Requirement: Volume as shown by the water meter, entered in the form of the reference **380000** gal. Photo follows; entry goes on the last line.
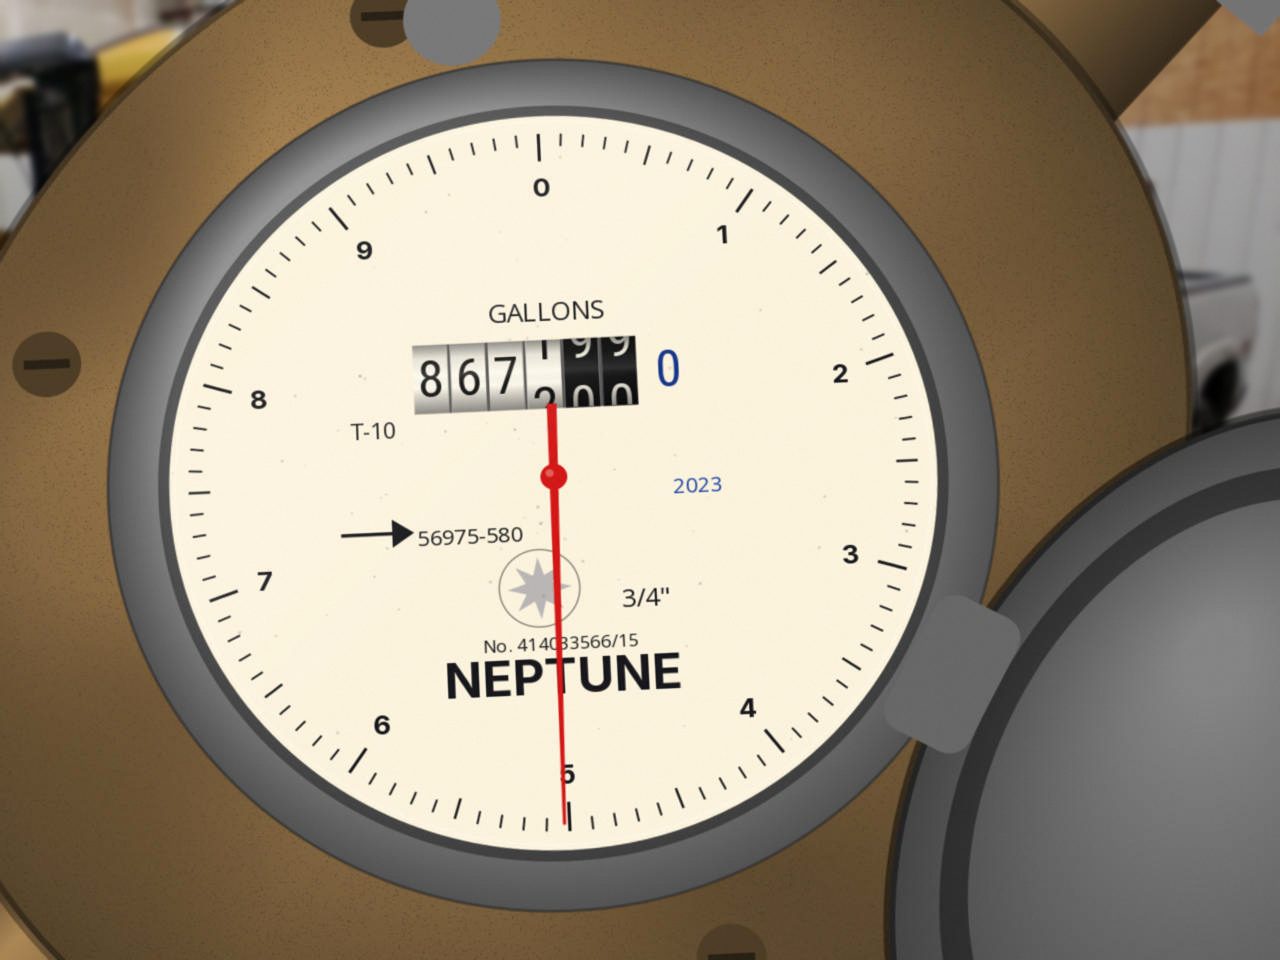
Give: **8671995.0** gal
